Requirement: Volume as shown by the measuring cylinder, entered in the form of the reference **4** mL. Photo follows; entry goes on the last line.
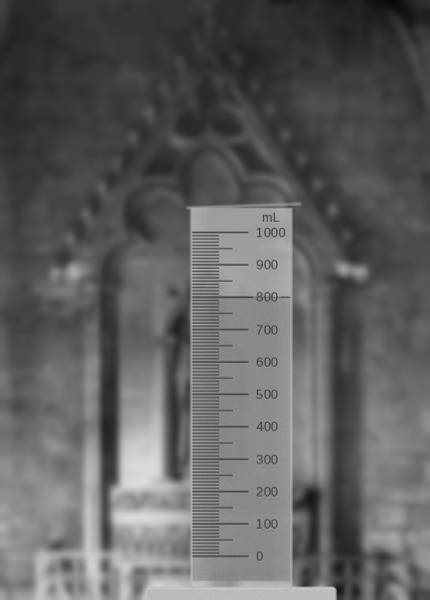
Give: **800** mL
